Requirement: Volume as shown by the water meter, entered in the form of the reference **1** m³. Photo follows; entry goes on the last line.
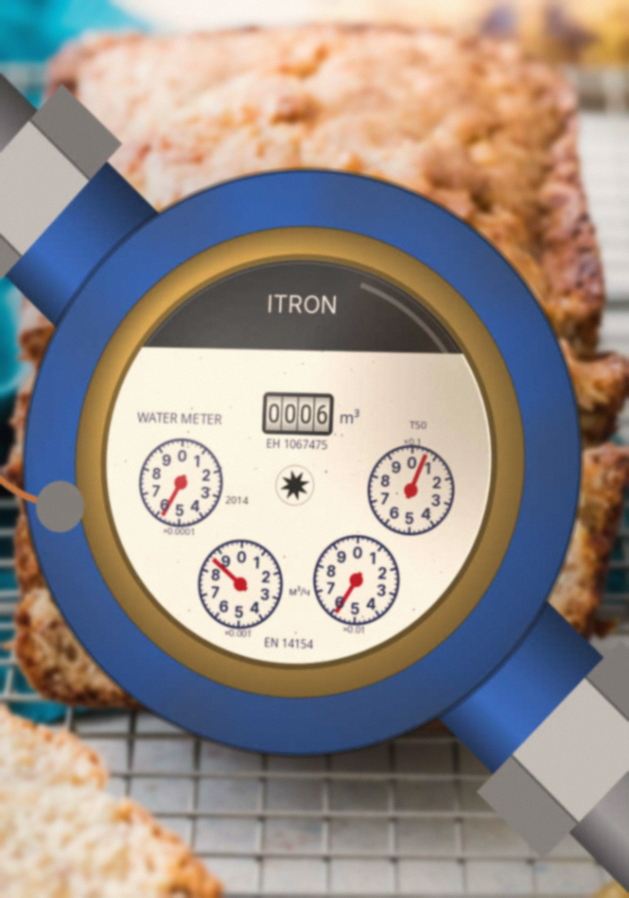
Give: **6.0585** m³
